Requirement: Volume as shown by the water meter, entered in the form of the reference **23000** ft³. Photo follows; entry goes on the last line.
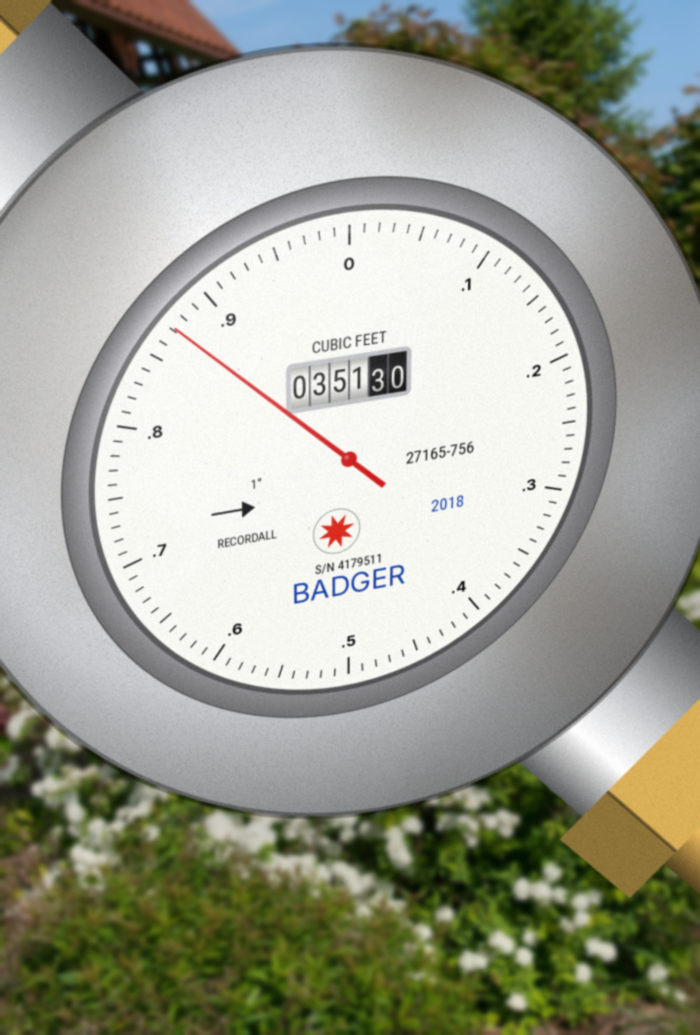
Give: **35129.87** ft³
